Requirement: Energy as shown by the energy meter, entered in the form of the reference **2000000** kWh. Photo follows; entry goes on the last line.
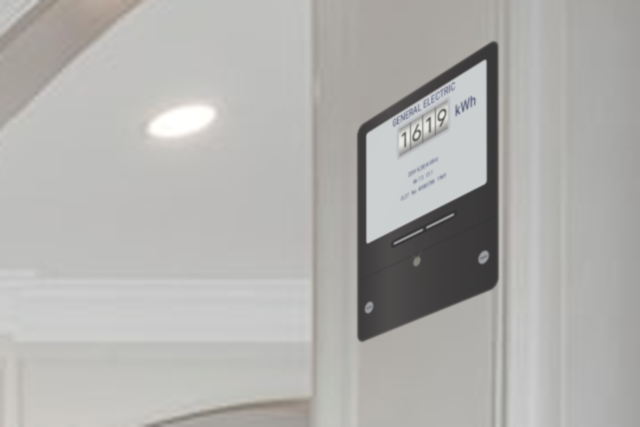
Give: **1619** kWh
